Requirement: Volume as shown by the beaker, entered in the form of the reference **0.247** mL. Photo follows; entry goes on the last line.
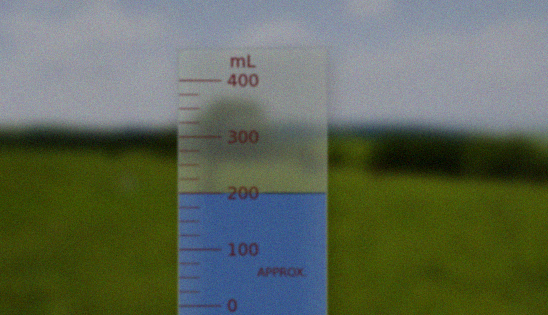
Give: **200** mL
